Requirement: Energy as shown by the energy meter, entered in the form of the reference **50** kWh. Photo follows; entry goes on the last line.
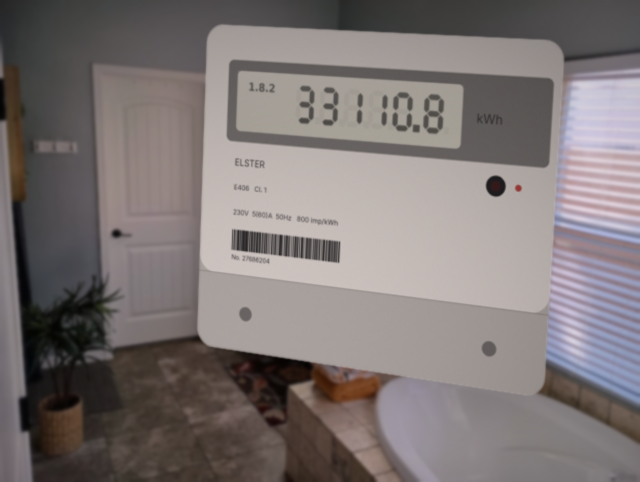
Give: **33110.8** kWh
